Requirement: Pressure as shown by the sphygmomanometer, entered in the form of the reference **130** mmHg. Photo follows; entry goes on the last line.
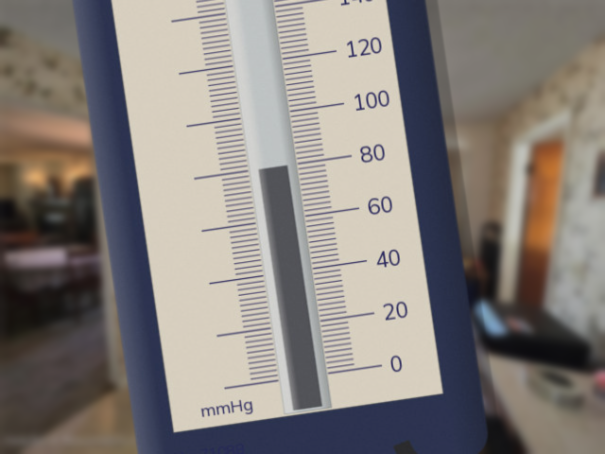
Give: **80** mmHg
